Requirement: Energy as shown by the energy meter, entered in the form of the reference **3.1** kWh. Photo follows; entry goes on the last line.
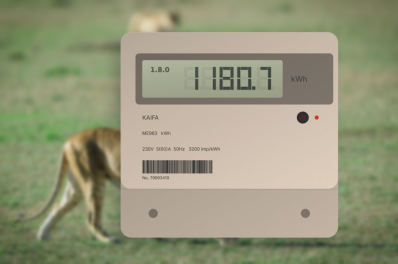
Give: **1180.7** kWh
